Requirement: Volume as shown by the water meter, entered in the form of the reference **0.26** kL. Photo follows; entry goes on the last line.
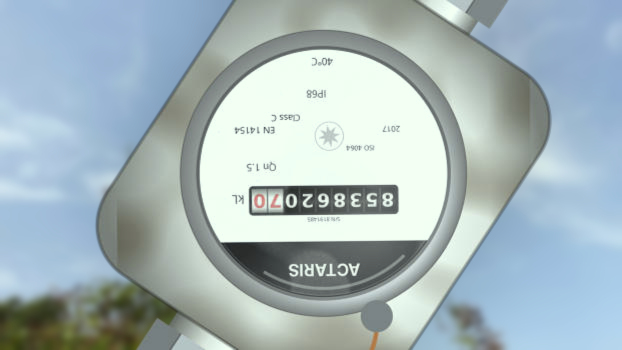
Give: **8538620.70** kL
